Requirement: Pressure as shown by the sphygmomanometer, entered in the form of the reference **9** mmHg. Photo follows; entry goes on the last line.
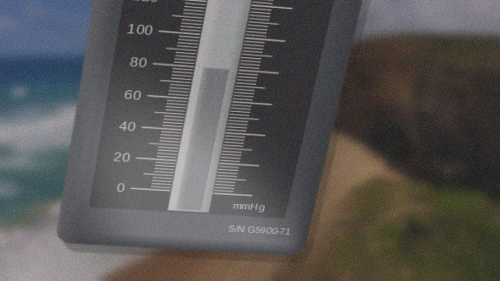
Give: **80** mmHg
